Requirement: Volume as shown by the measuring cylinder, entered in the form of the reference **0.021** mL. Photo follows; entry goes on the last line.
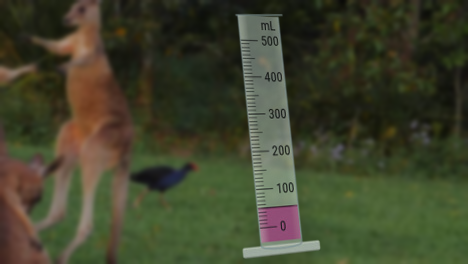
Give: **50** mL
